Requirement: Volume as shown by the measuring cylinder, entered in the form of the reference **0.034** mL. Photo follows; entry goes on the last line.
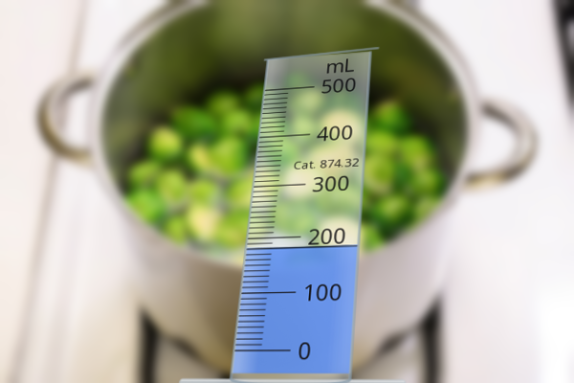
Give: **180** mL
